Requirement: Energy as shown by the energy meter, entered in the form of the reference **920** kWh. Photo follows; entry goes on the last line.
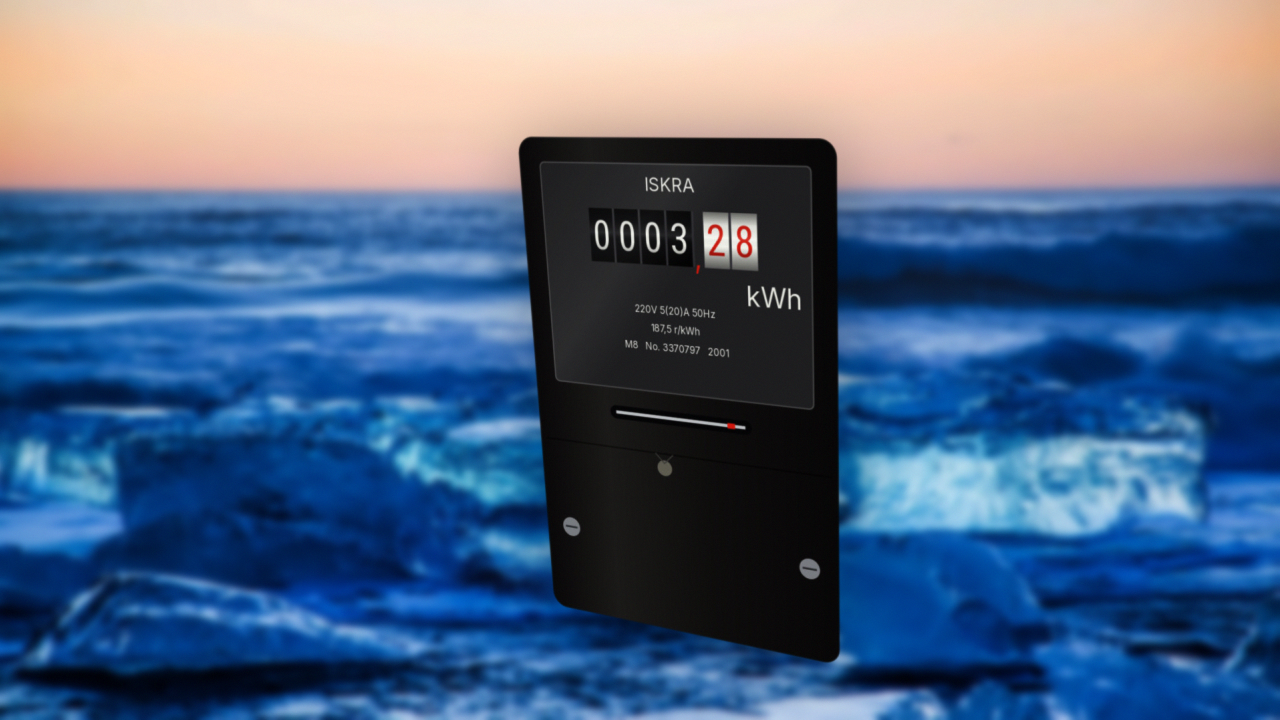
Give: **3.28** kWh
